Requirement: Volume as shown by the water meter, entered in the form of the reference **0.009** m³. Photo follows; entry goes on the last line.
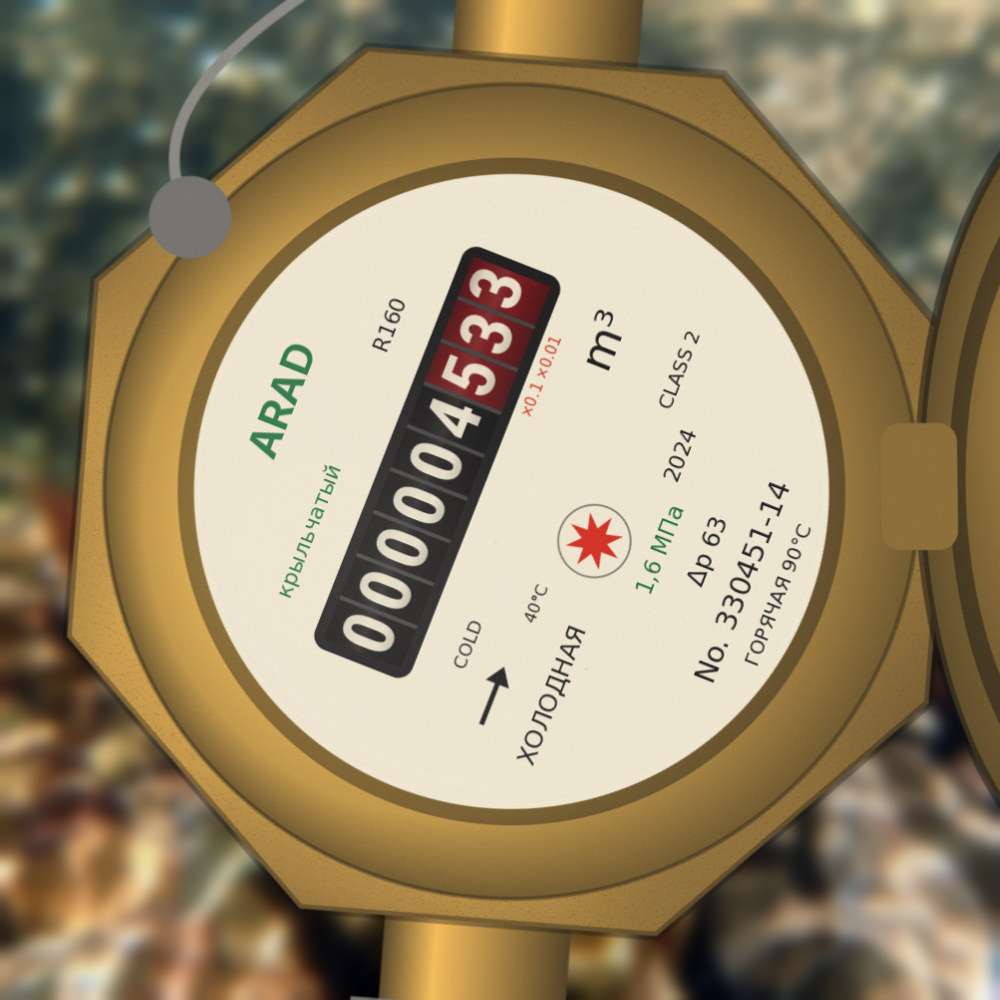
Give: **4.533** m³
